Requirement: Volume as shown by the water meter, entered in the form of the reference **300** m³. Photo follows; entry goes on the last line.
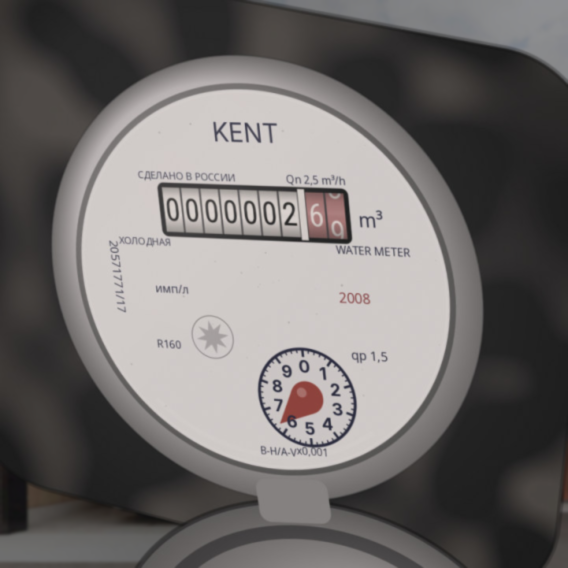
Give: **2.686** m³
